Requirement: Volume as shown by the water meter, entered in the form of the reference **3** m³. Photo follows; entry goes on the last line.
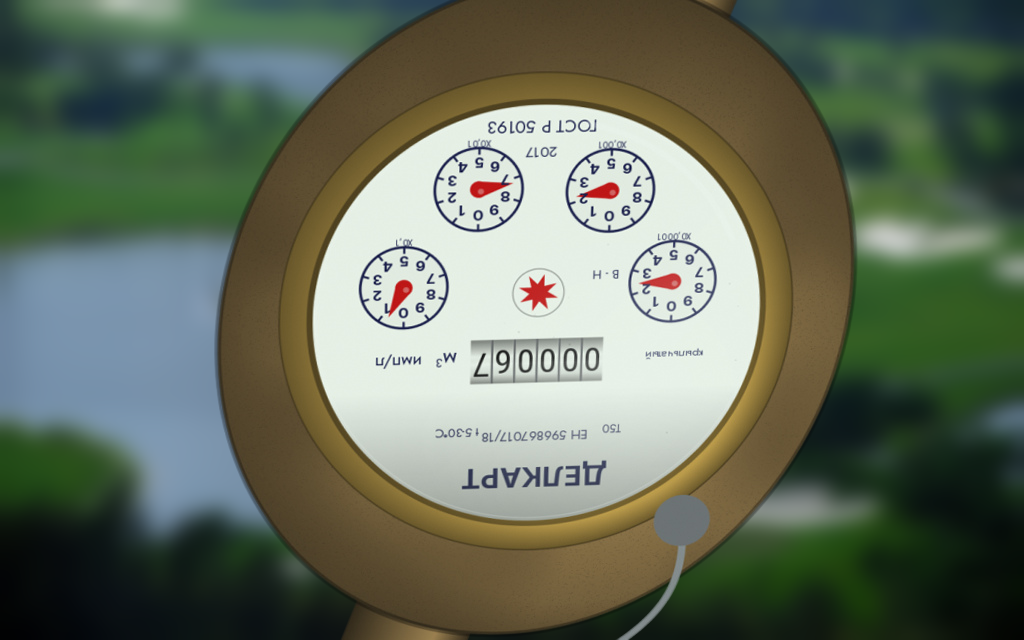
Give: **67.0722** m³
